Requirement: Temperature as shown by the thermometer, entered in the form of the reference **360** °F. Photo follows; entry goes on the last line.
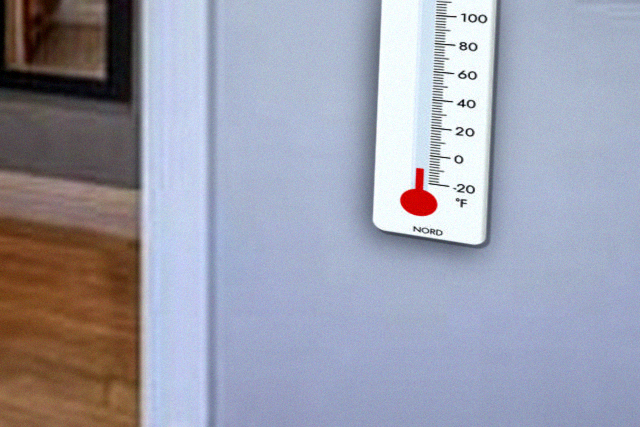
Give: **-10** °F
